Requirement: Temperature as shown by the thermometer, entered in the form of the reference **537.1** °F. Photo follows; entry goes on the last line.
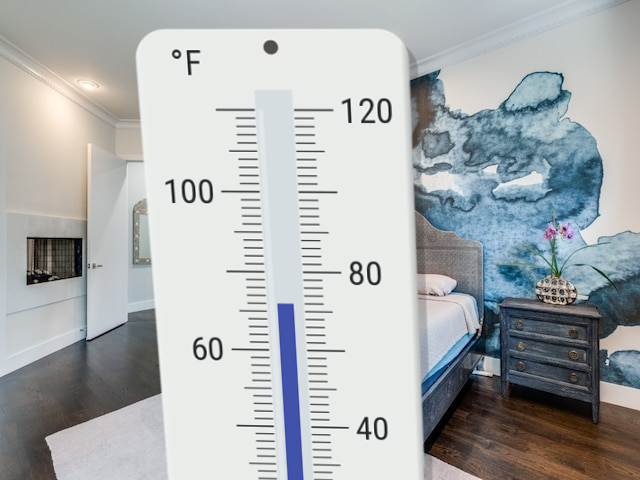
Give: **72** °F
